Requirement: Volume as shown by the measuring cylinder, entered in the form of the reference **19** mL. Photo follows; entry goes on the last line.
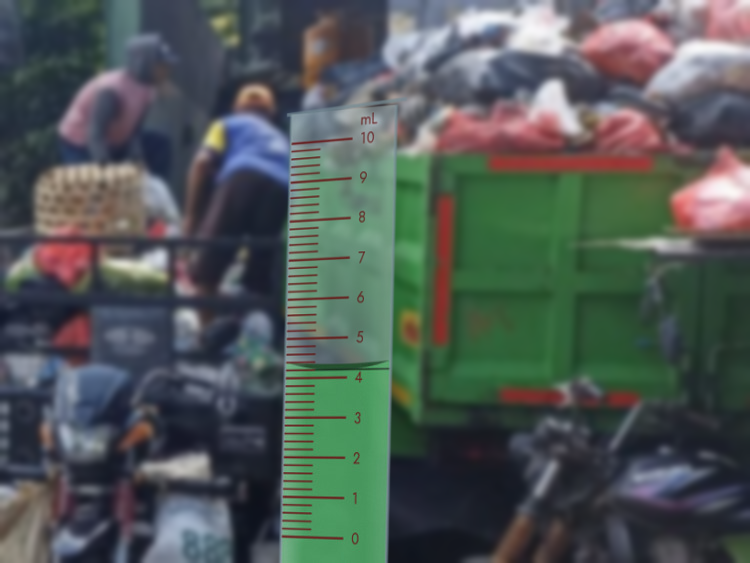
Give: **4.2** mL
